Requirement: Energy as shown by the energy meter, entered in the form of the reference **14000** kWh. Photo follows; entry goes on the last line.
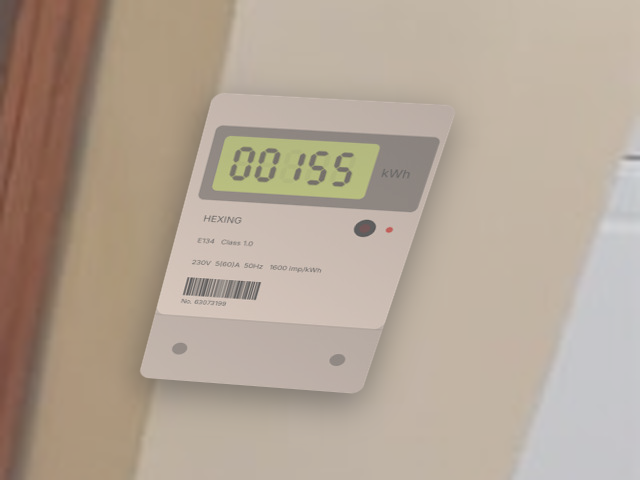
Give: **155** kWh
